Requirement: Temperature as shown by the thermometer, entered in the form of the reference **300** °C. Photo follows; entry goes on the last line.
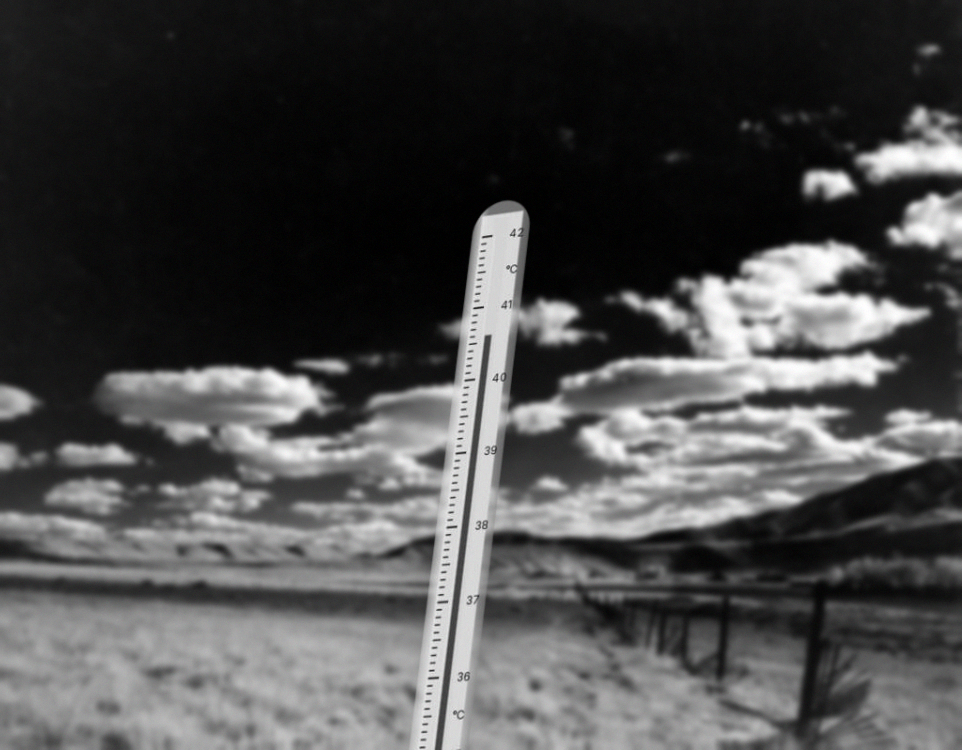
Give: **40.6** °C
